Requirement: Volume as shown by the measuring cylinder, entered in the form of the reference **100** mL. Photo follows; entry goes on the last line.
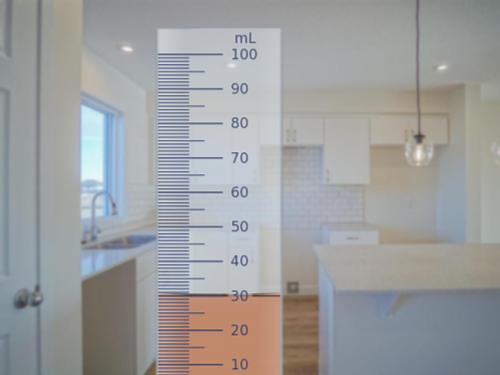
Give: **30** mL
